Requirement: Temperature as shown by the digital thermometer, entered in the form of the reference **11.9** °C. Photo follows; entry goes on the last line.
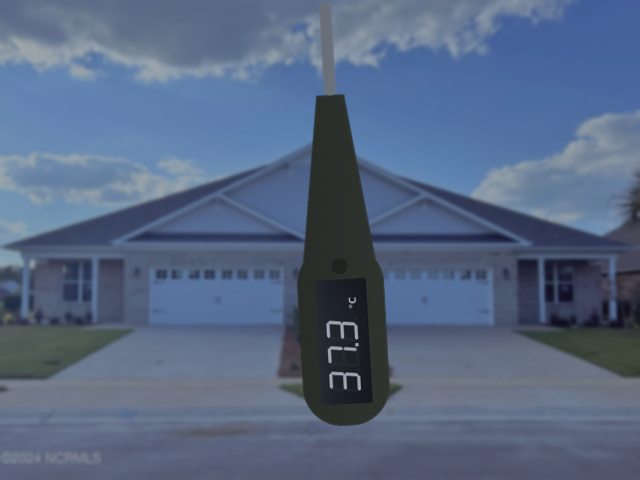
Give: **37.3** °C
